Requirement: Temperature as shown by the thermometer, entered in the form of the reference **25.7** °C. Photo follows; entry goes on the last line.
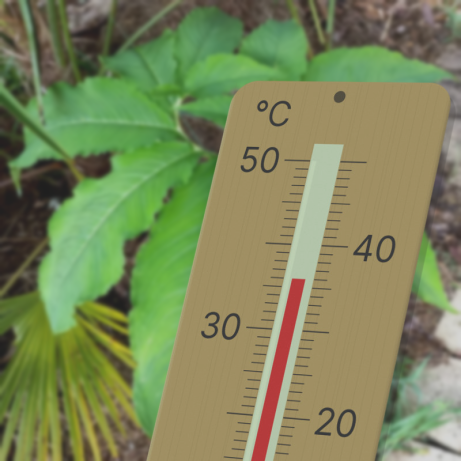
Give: **36** °C
